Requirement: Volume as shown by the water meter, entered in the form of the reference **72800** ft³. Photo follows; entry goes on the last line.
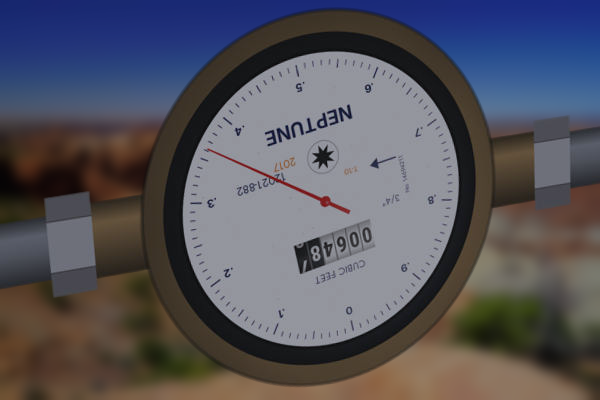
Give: **6487.36** ft³
